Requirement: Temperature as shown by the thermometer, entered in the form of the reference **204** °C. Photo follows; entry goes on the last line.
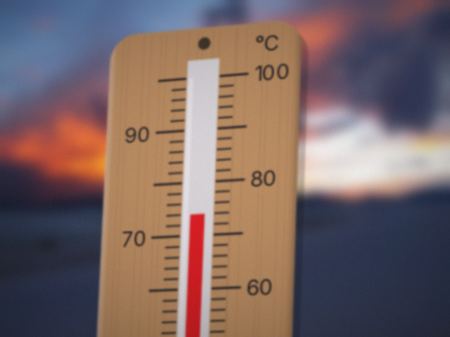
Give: **74** °C
